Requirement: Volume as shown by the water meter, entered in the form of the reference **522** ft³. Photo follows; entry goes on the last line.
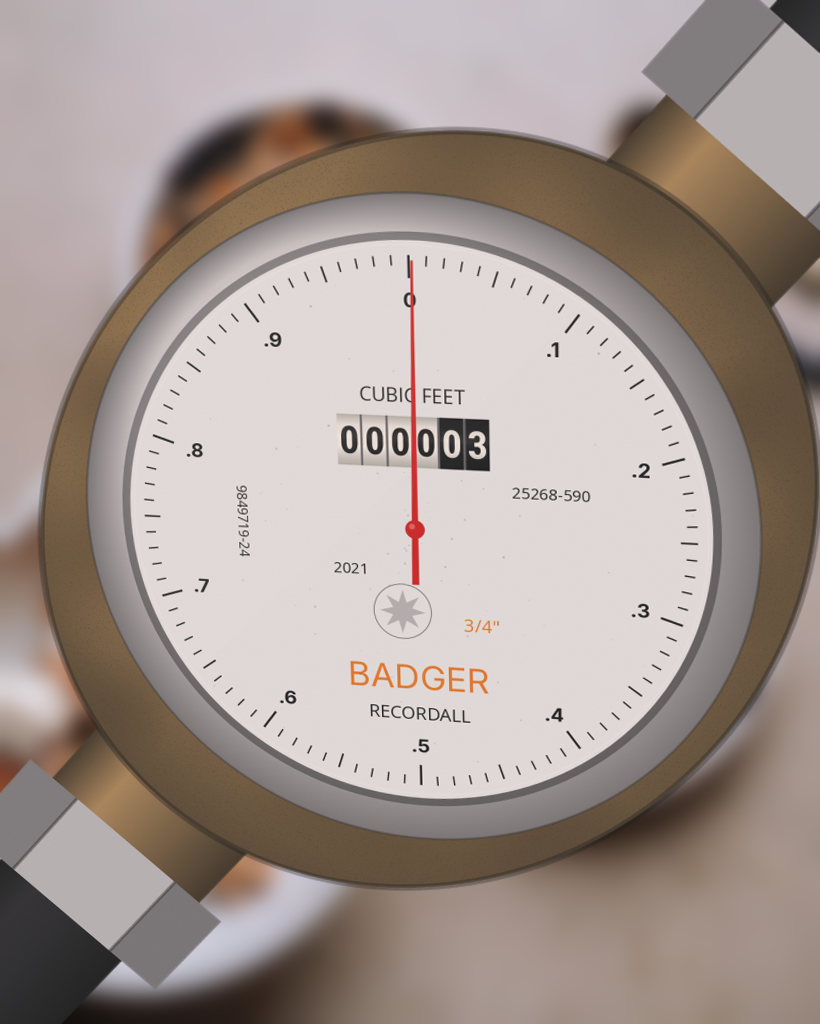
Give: **3.00** ft³
